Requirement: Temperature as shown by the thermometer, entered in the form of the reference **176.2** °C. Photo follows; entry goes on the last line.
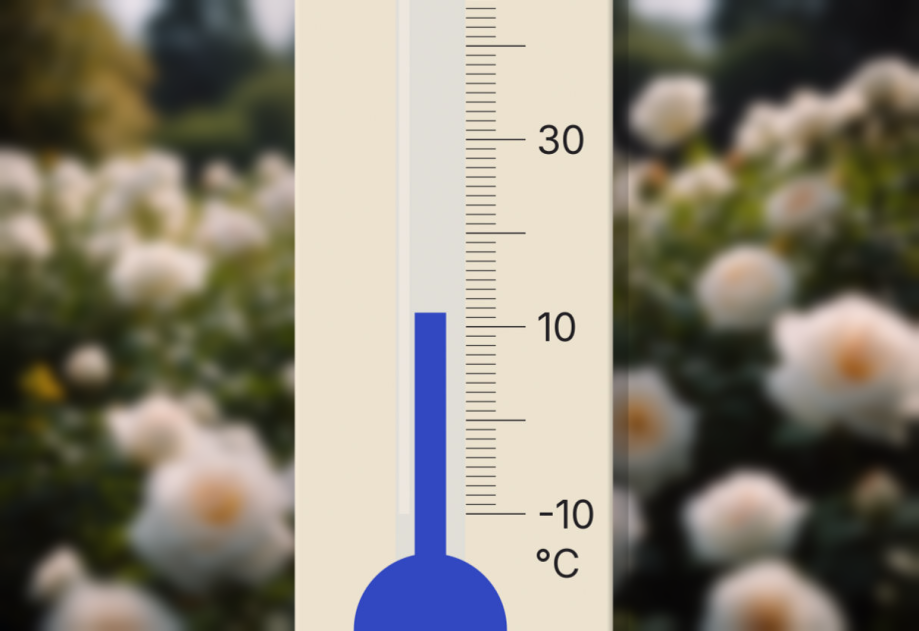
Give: **11.5** °C
